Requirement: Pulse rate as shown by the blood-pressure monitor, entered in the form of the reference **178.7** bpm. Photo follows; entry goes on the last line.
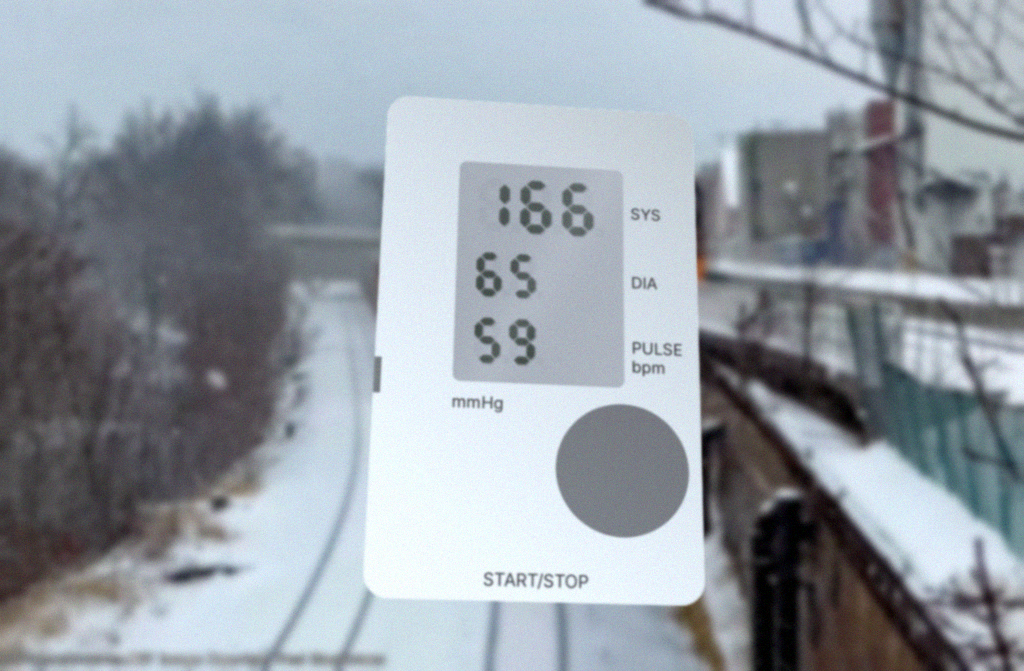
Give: **59** bpm
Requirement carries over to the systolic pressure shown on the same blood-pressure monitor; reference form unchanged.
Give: **166** mmHg
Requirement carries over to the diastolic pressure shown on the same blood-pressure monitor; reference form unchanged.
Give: **65** mmHg
